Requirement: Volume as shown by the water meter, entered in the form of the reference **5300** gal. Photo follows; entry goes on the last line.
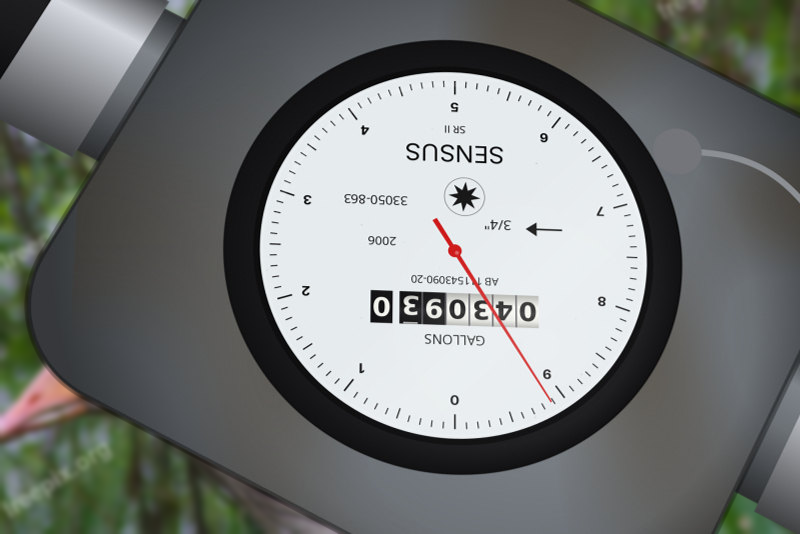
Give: **430929.1** gal
